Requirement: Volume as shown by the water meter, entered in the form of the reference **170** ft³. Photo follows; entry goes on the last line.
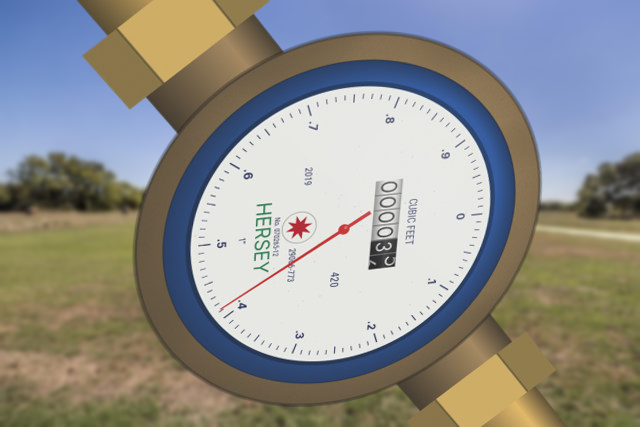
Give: **35.41** ft³
